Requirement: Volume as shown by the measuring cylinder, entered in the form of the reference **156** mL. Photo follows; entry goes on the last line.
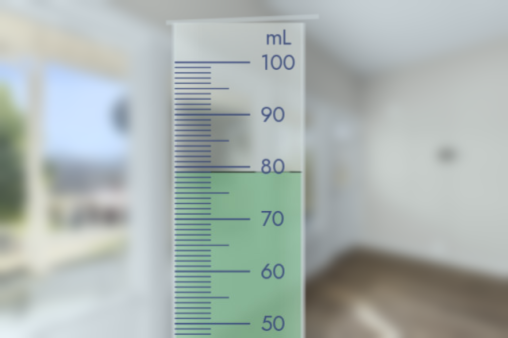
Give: **79** mL
